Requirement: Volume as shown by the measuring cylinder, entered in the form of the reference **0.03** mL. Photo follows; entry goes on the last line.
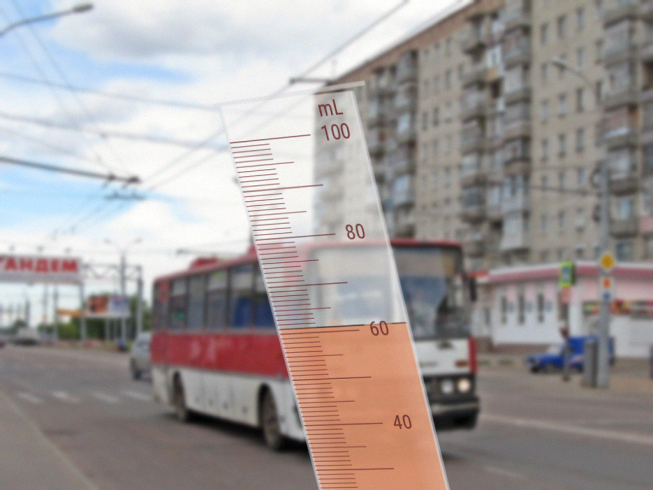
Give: **61** mL
